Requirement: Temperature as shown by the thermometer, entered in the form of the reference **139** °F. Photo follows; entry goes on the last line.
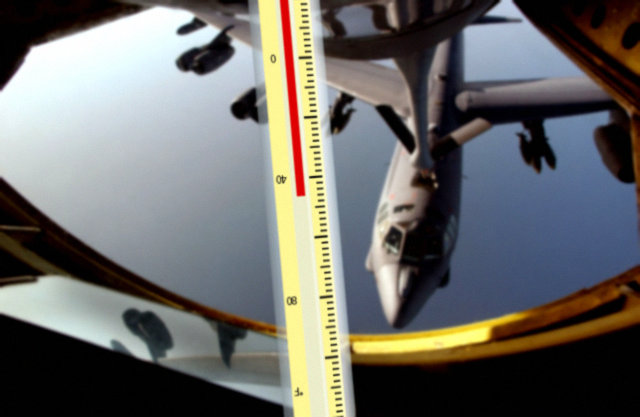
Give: **46** °F
